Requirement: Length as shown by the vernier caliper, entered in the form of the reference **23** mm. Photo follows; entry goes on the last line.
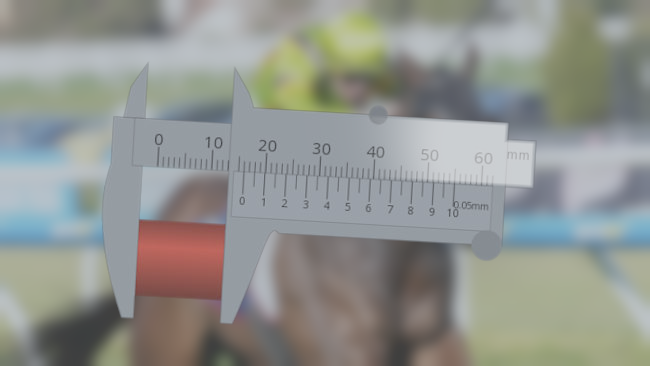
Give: **16.0** mm
